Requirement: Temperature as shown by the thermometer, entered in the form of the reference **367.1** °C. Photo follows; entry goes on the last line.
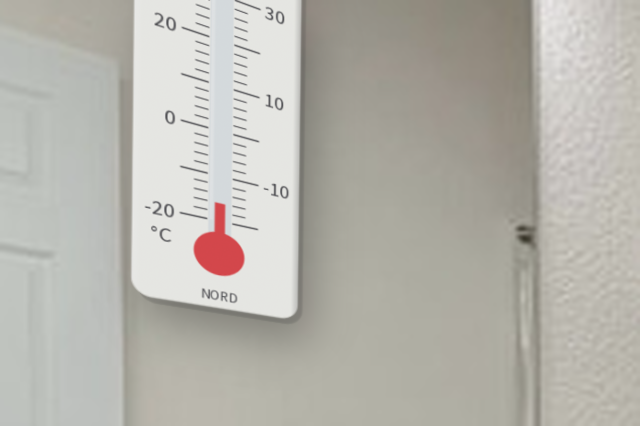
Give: **-16** °C
